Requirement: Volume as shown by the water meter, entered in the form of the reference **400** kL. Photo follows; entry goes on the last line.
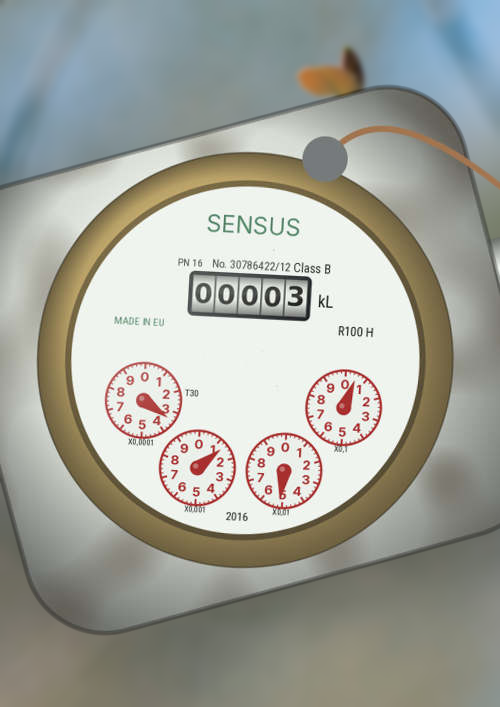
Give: **3.0513** kL
